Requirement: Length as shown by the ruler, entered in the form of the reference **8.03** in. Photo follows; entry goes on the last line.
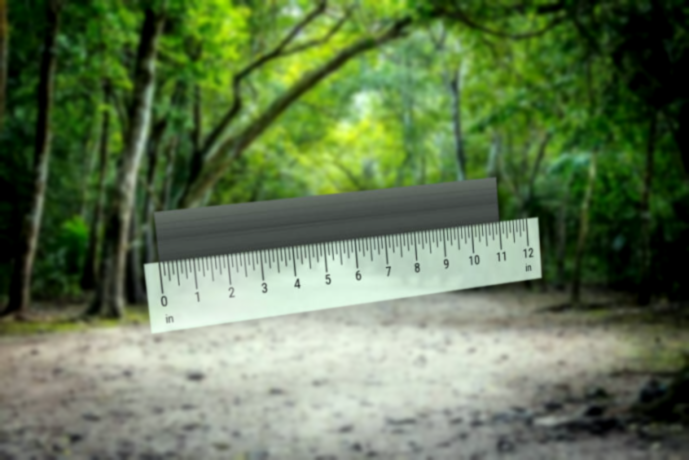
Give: **11** in
